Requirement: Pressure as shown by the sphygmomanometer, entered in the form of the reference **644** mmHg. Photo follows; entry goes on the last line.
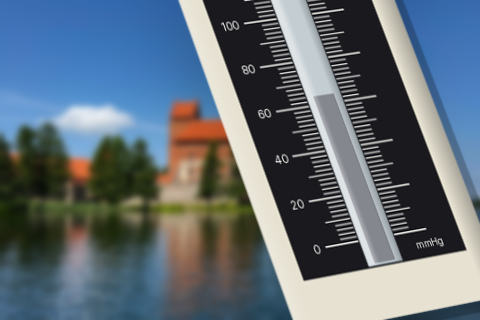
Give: **64** mmHg
